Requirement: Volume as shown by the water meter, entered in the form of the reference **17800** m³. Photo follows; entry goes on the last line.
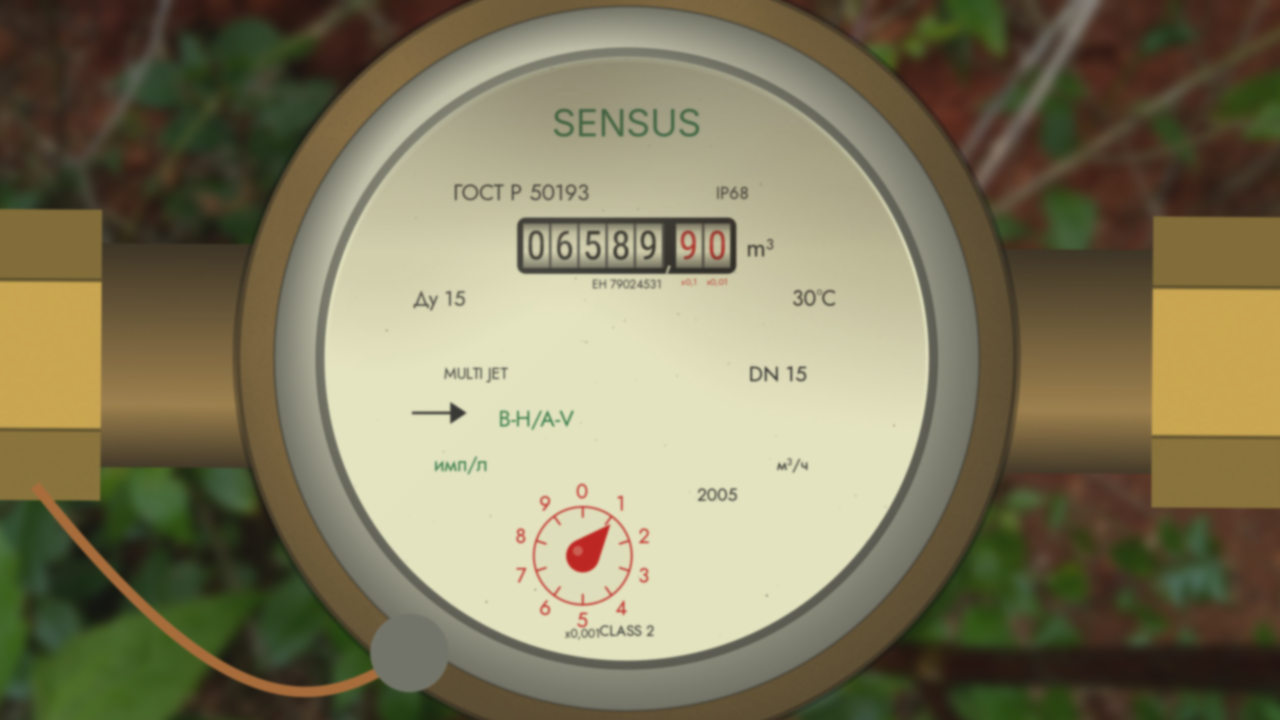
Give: **6589.901** m³
